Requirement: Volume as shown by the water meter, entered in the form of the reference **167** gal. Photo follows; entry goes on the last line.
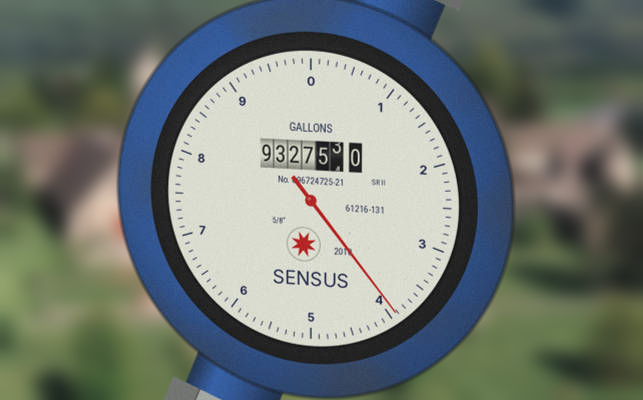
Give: **9327533.9** gal
